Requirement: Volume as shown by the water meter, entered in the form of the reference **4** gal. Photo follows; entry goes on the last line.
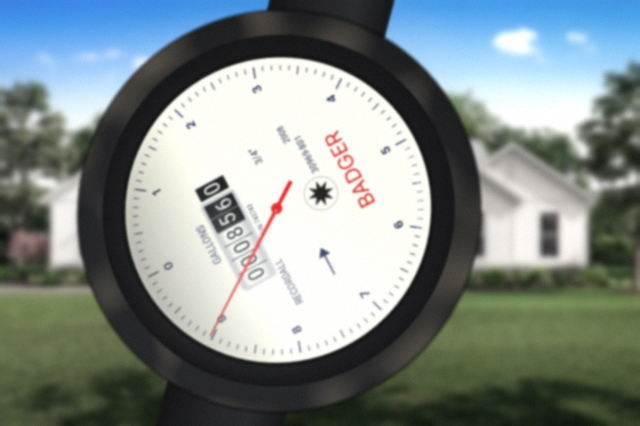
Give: **8559.0** gal
